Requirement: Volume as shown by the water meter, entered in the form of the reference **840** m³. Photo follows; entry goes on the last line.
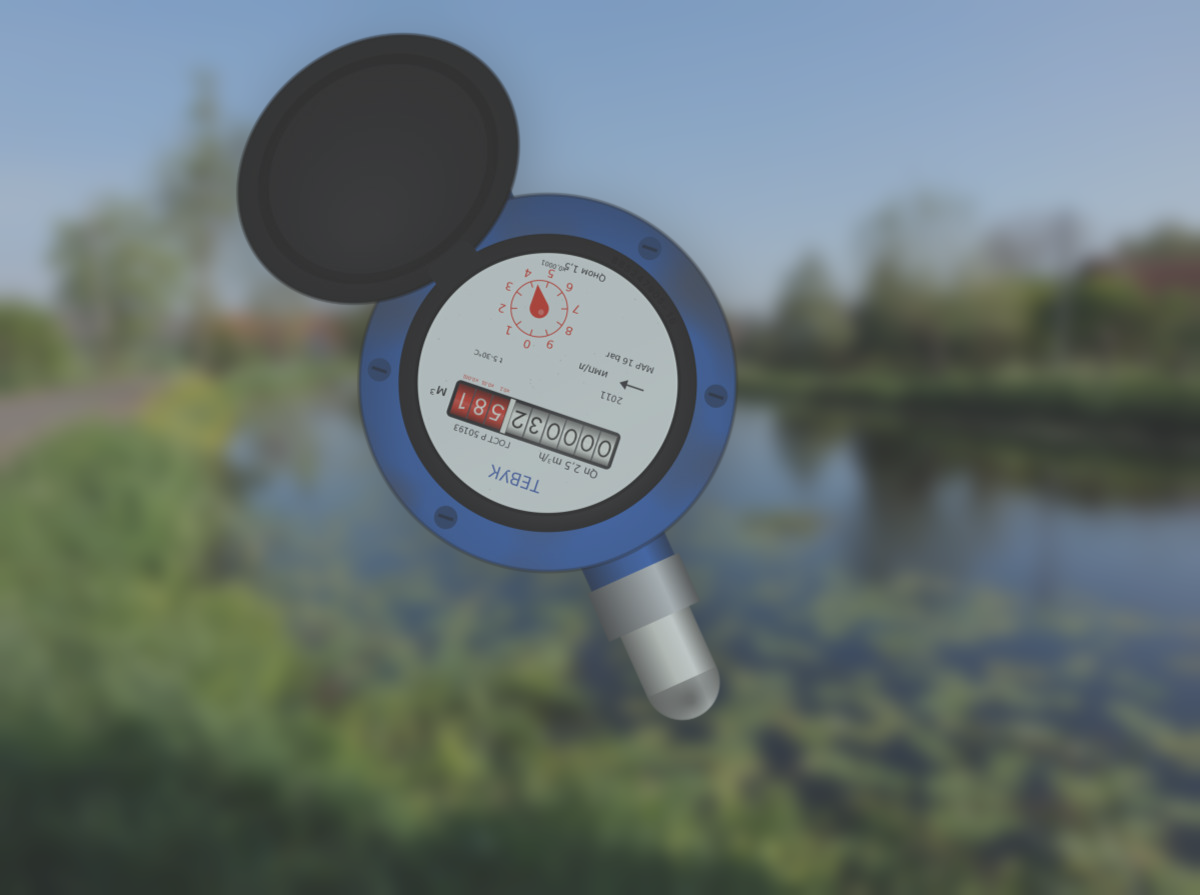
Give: **32.5814** m³
